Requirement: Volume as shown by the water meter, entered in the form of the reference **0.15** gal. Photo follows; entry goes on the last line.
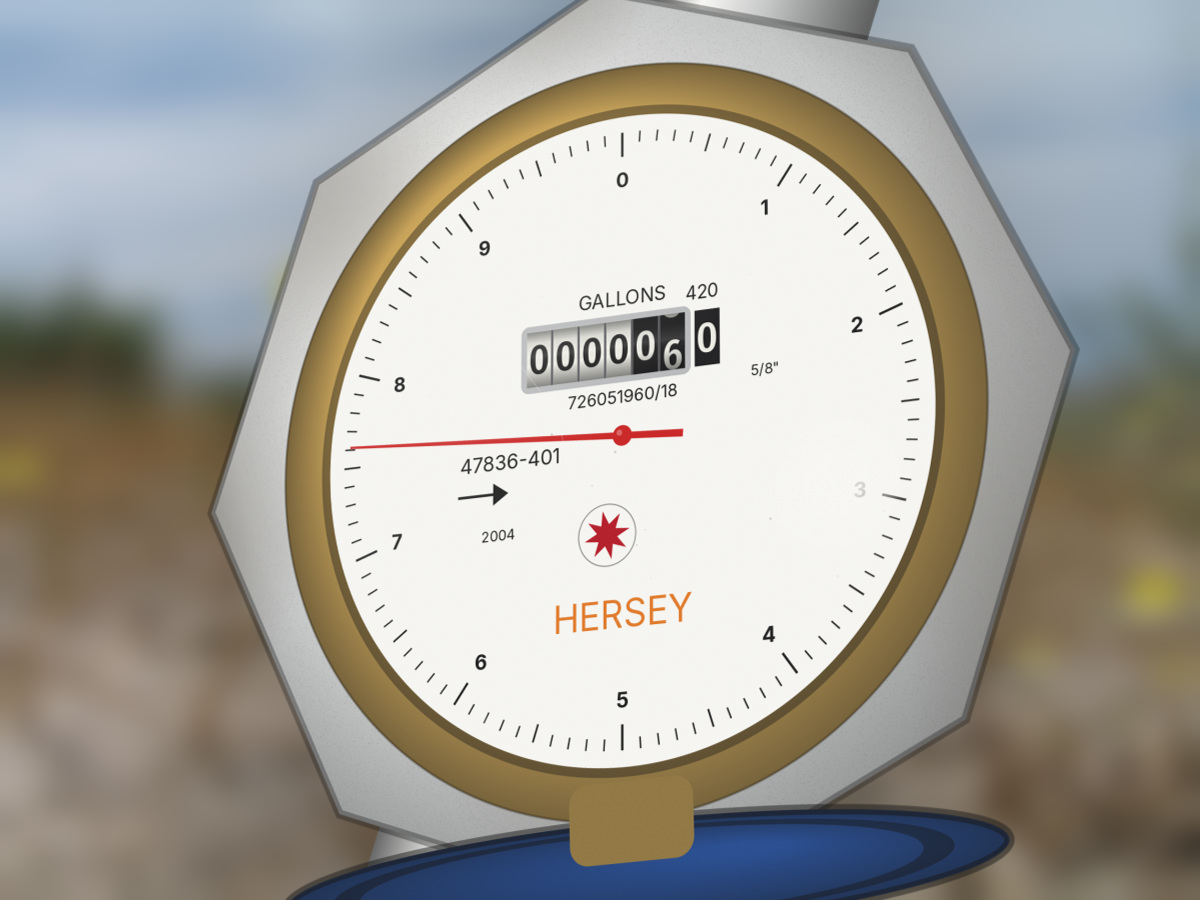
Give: **57.6** gal
